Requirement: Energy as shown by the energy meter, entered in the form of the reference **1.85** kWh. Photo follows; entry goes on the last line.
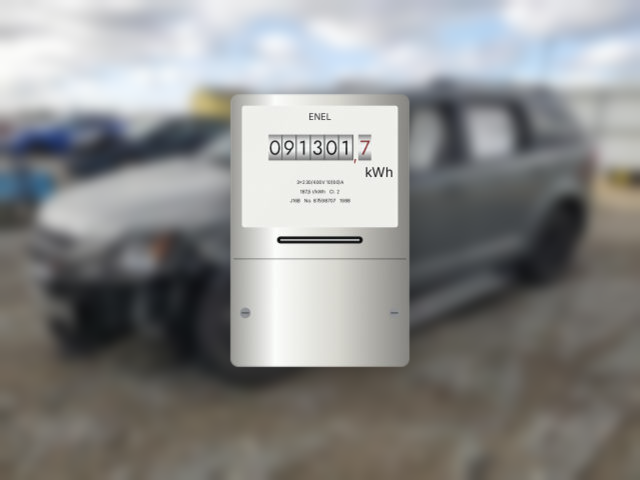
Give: **91301.7** kWh
